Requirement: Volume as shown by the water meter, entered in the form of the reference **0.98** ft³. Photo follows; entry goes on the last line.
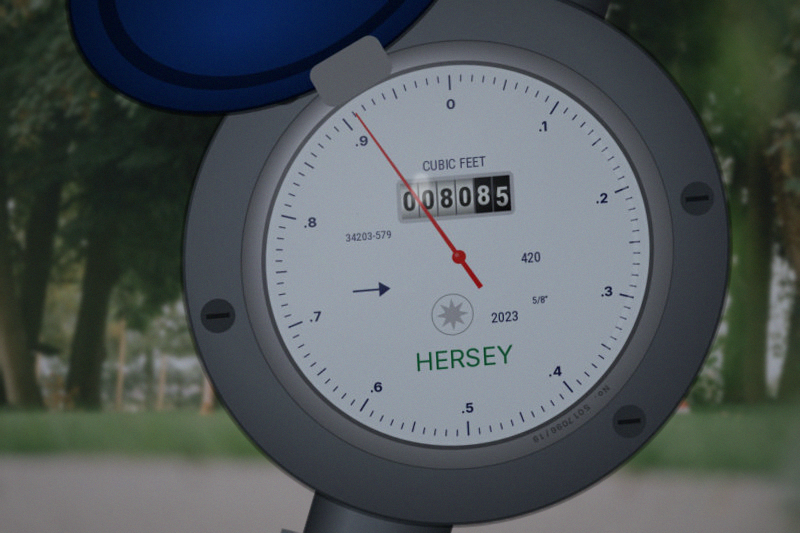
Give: **8084.91** ft³
